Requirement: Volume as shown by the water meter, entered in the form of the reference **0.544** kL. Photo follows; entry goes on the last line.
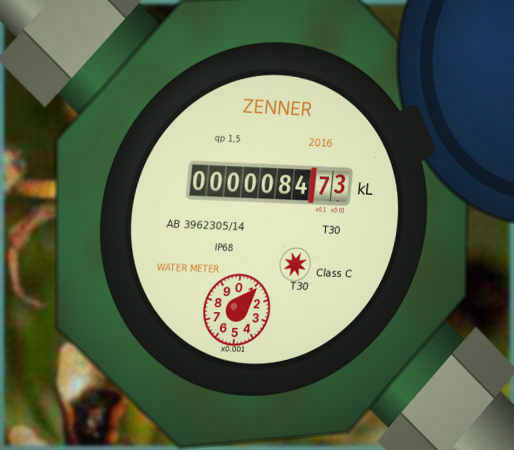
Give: **84.731** kL
